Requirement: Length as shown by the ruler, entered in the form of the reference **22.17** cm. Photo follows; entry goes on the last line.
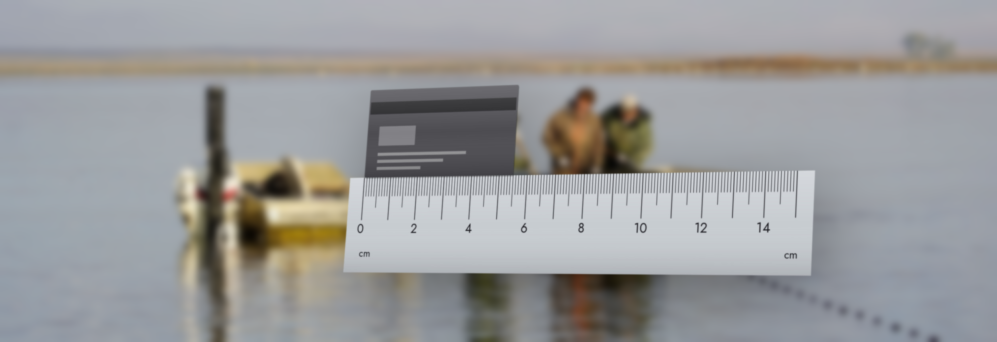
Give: **5.5** cm
